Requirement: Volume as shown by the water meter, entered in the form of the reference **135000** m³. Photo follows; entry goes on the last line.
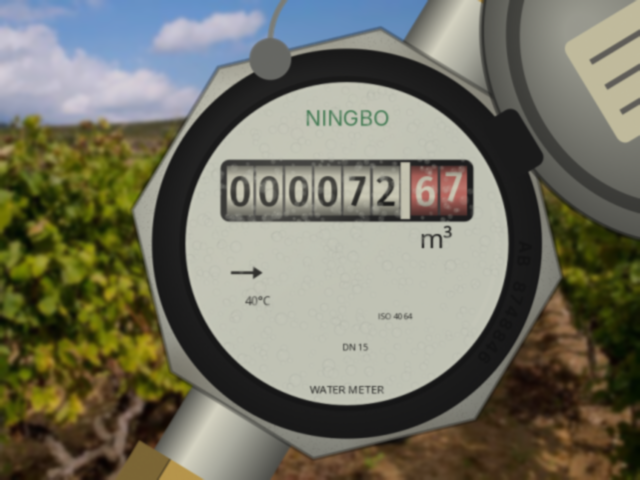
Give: **72.67** m³
